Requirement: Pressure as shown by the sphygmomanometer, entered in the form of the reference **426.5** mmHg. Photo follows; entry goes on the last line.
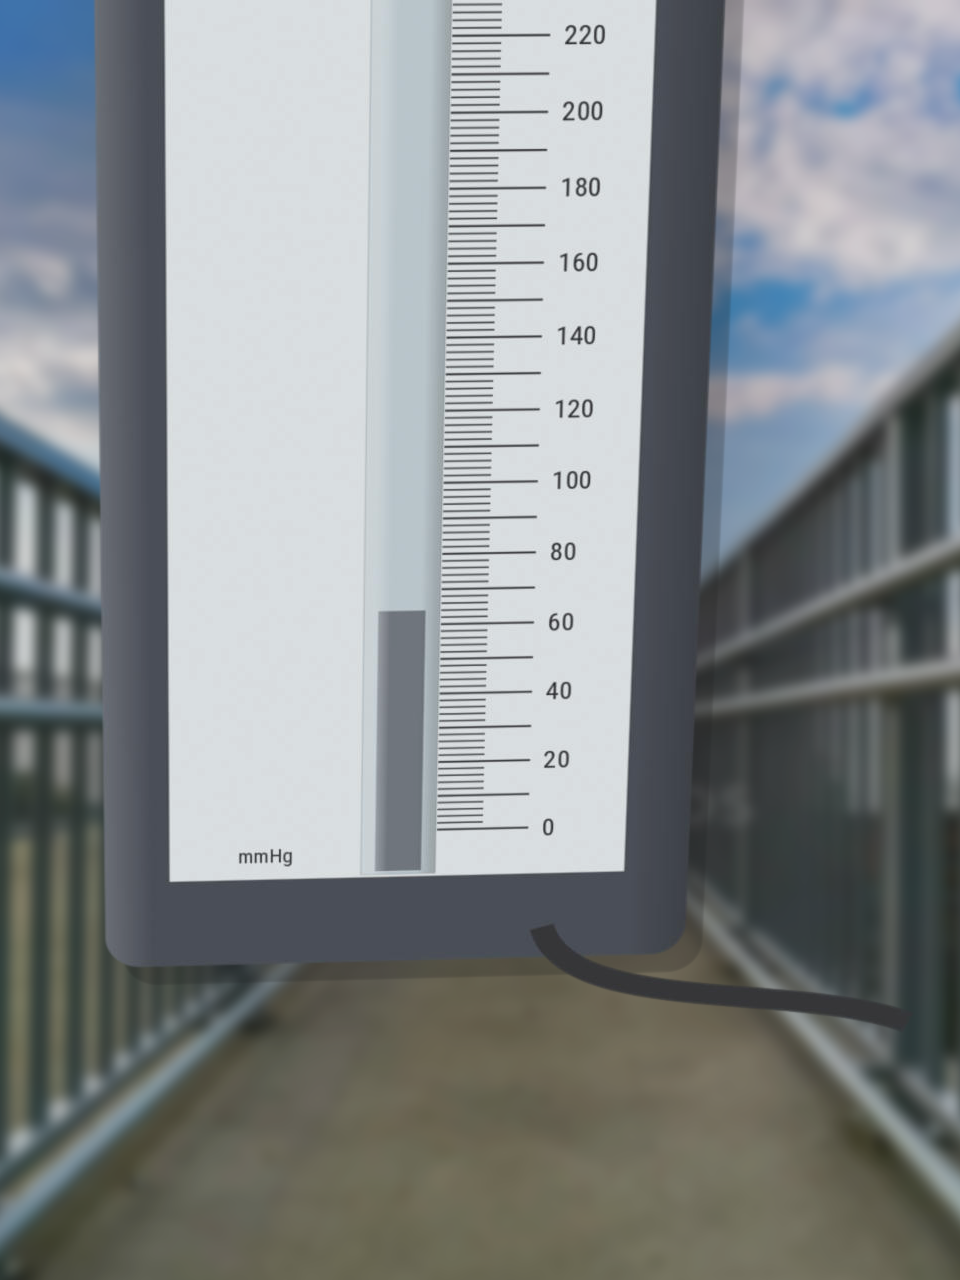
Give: **64** mmHg
